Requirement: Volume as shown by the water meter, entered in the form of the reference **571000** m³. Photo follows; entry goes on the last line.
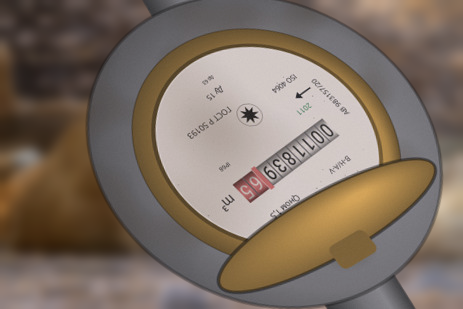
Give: **11839.65** m³
